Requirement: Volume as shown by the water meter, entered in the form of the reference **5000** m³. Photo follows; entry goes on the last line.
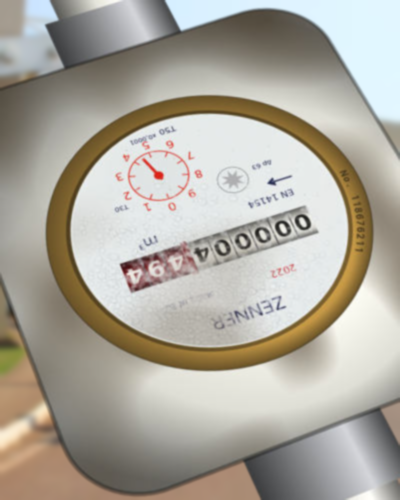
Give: **4.4944** m³
